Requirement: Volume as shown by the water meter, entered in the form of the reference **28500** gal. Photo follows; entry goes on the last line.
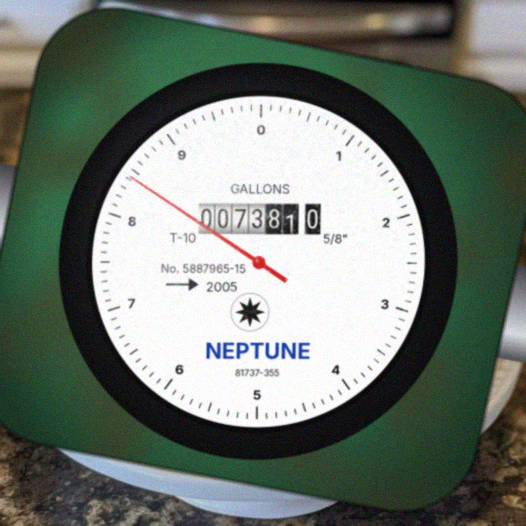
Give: **73808.4** gal
